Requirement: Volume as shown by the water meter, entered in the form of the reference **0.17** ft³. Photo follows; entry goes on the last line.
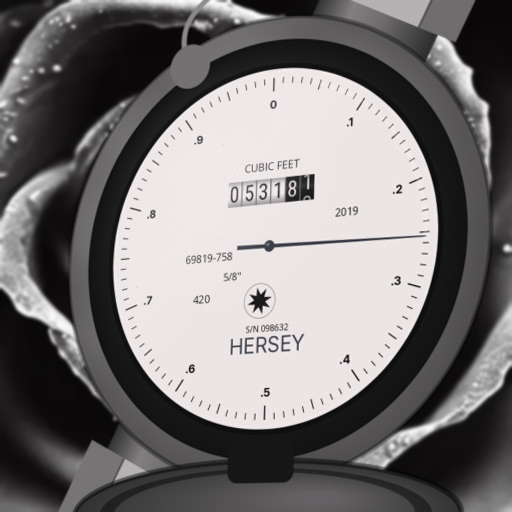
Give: **53181.25** ft³
